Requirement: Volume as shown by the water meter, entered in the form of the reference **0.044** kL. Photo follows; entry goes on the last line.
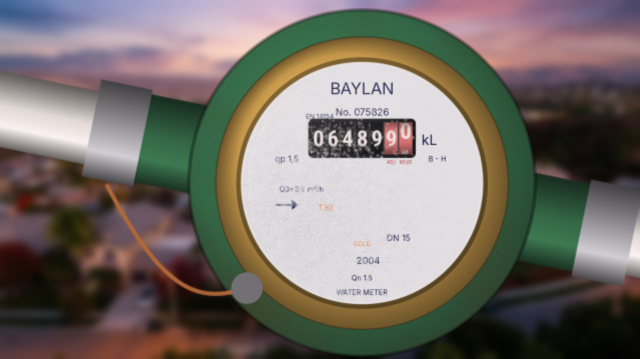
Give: **6489.90** kL
